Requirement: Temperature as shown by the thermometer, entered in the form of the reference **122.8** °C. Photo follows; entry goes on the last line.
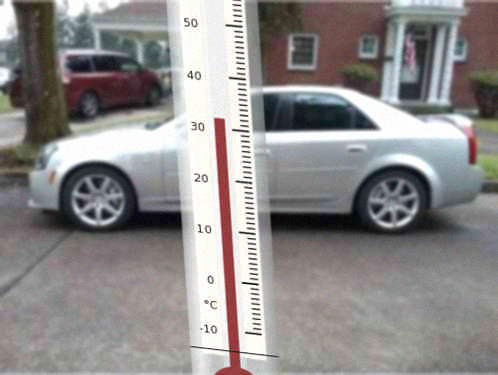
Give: **32** °C
